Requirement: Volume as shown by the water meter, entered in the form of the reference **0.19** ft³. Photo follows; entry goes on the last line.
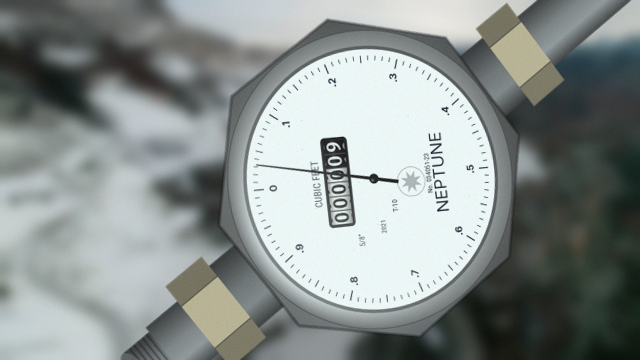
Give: **9.03** ft³
